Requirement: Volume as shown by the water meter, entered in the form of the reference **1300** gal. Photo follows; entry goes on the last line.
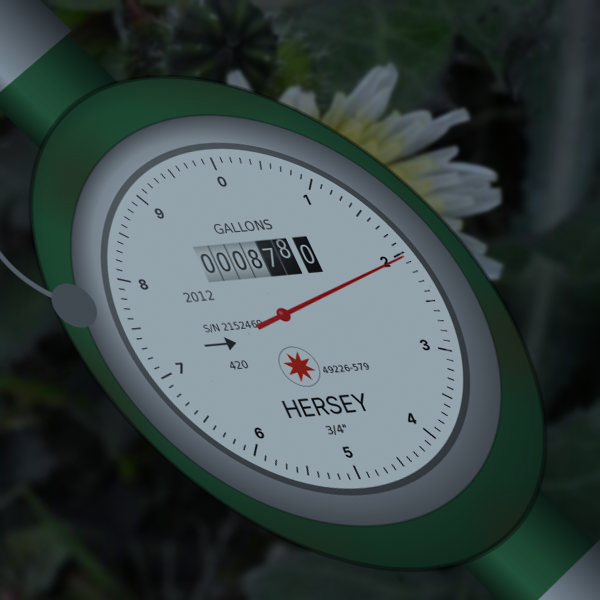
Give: **8782.0** gal
